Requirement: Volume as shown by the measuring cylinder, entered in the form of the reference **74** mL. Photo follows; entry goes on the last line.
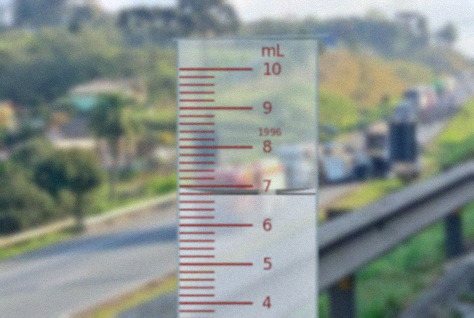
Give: **6.8** mL
